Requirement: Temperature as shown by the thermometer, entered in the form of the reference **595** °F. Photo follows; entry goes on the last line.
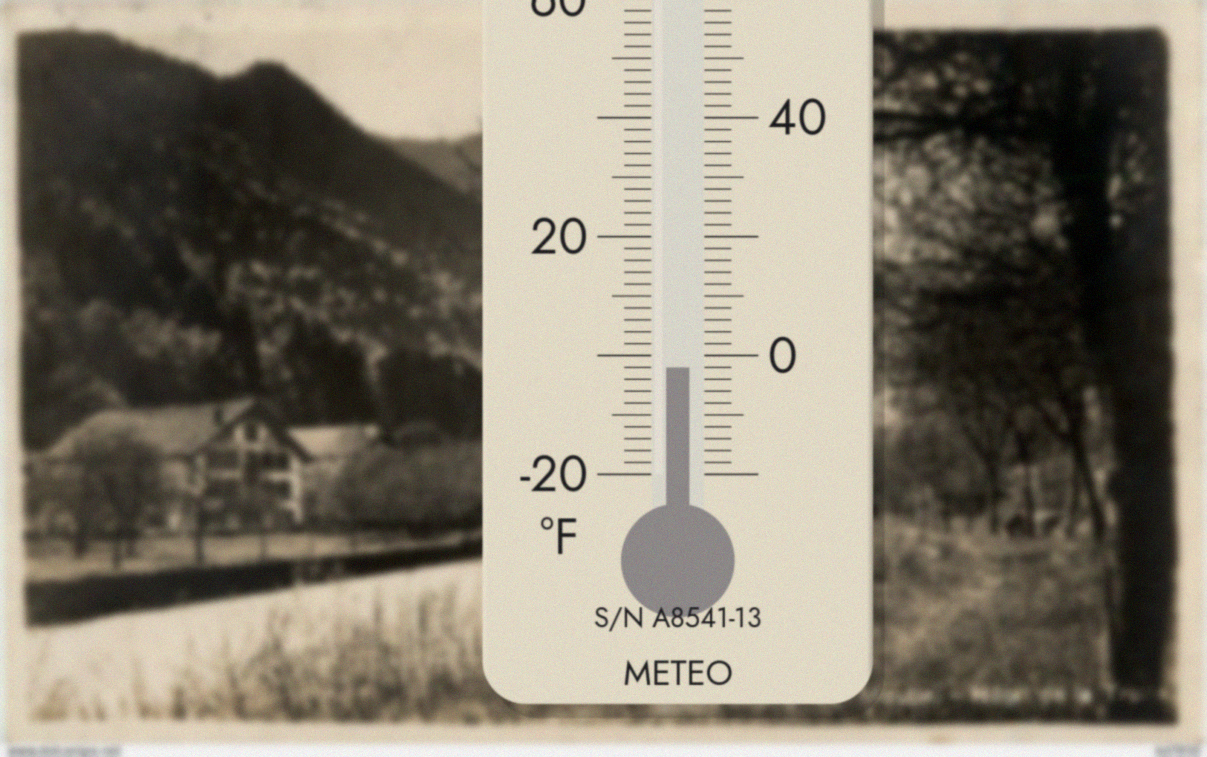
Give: **-2** °F
